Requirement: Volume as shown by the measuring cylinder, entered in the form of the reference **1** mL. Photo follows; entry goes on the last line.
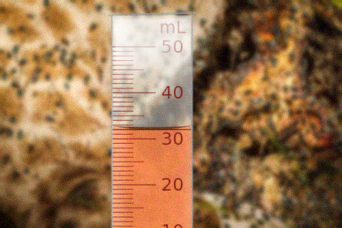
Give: **32** mL
